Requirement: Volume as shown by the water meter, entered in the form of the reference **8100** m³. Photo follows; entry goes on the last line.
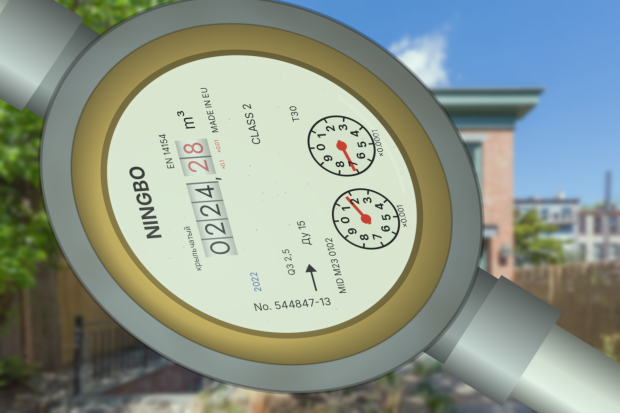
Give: **224.2817** m³
